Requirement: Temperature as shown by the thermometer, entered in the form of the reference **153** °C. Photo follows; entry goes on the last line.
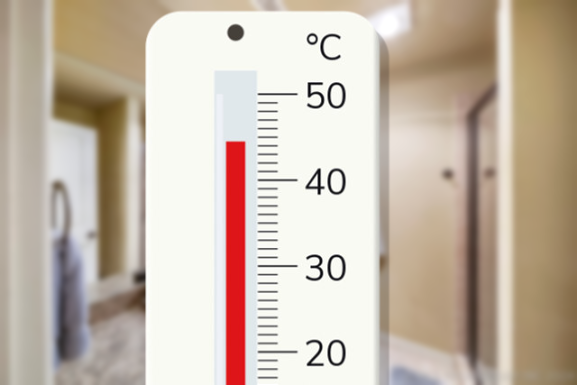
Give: **44.5** °C
